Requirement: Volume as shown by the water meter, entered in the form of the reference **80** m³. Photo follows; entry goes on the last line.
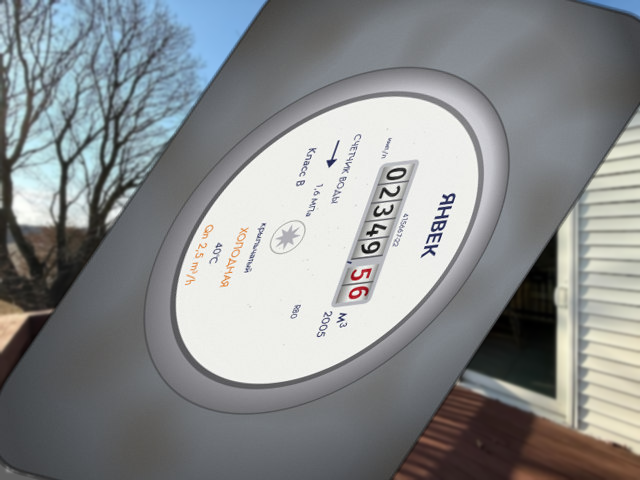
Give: **2349.56** m³
